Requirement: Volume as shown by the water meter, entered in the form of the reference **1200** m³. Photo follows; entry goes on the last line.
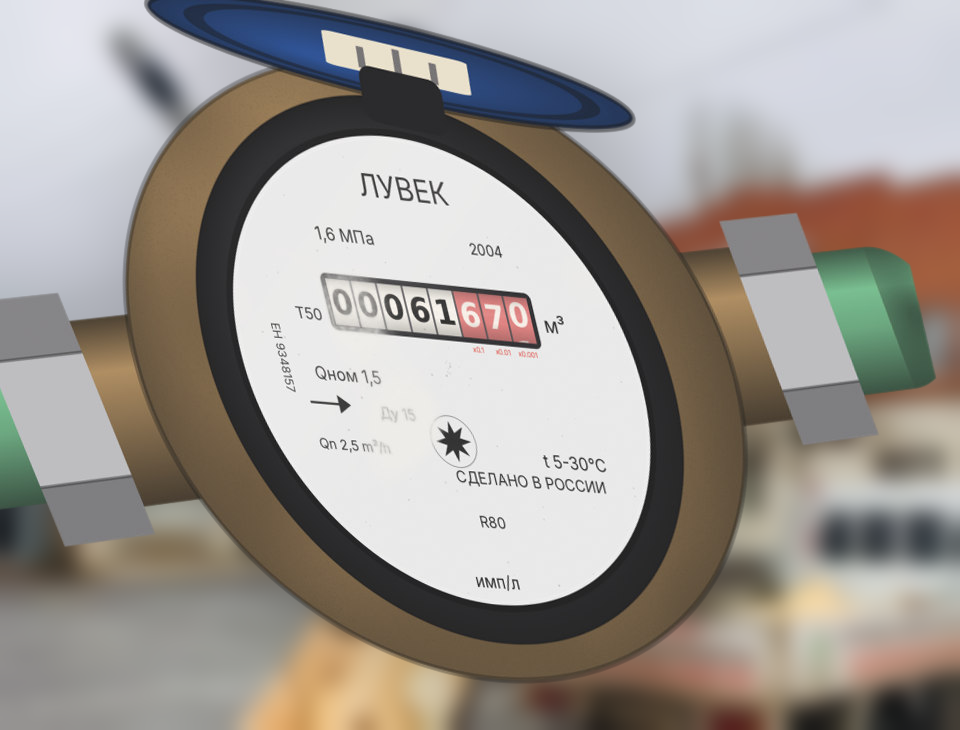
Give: **61.670** m³
